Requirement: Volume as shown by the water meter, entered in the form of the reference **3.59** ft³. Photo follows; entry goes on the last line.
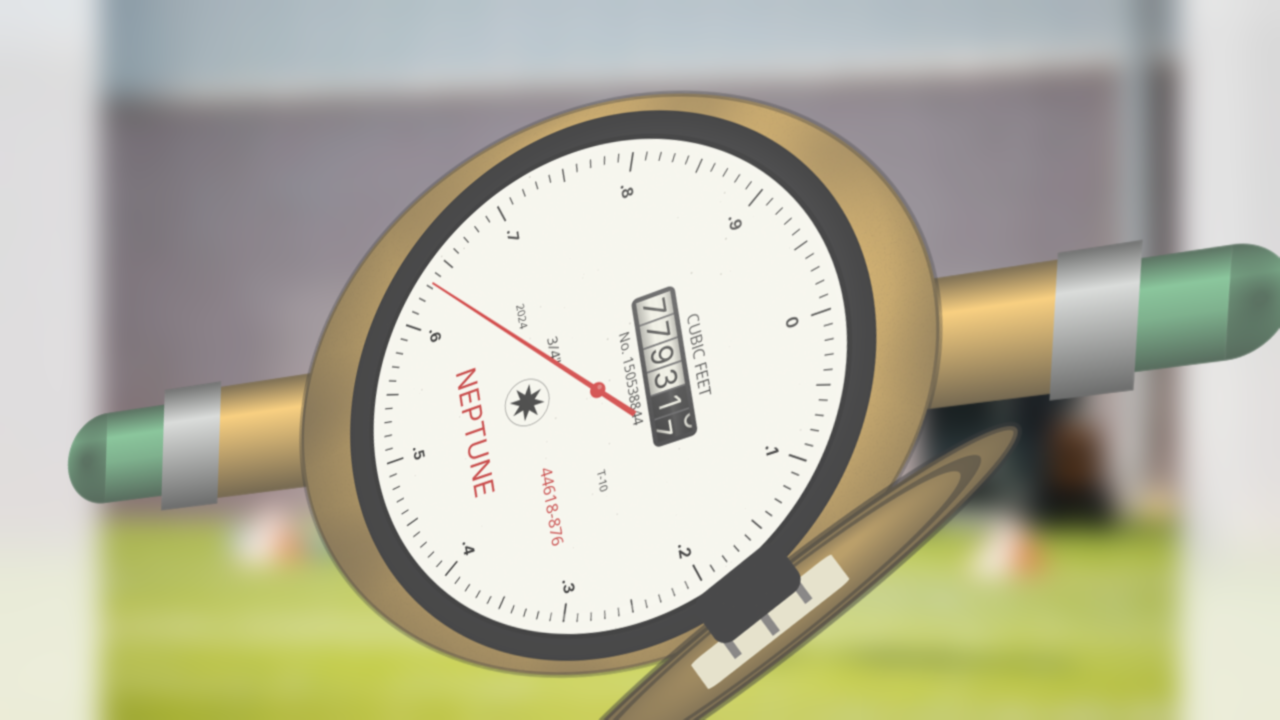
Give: **779316.63** ft³
